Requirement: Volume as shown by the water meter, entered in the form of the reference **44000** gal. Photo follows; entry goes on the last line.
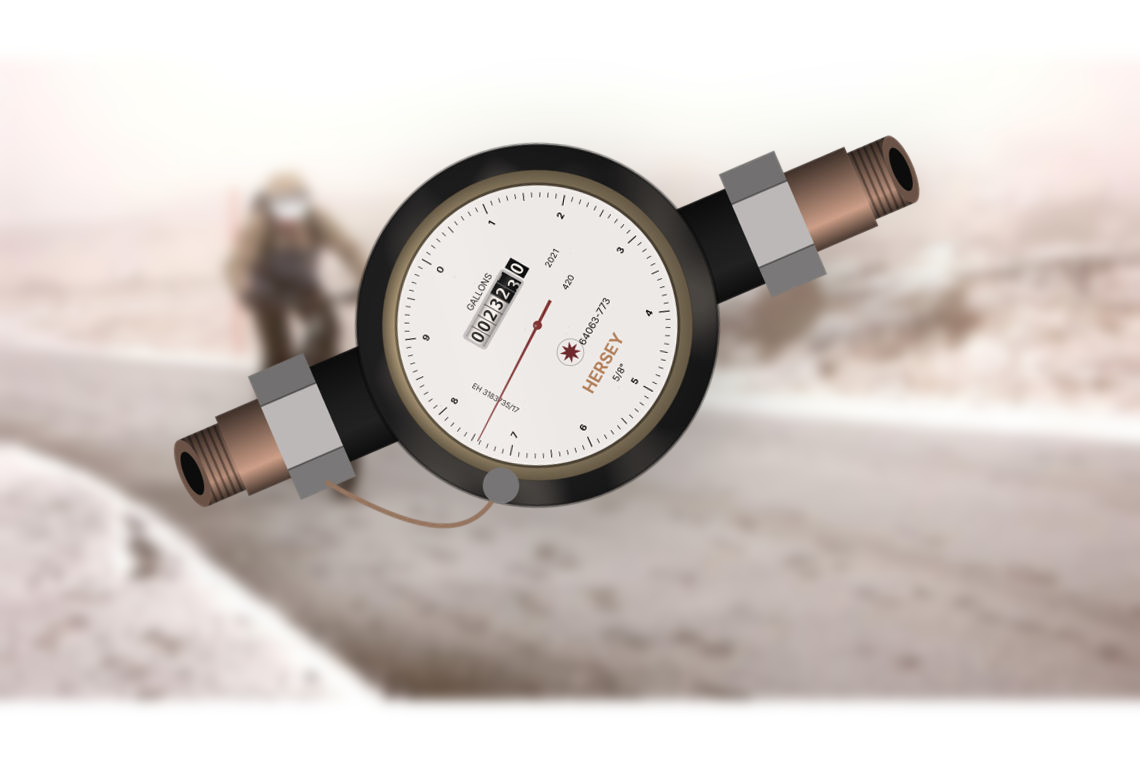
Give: **23227.4** gal
